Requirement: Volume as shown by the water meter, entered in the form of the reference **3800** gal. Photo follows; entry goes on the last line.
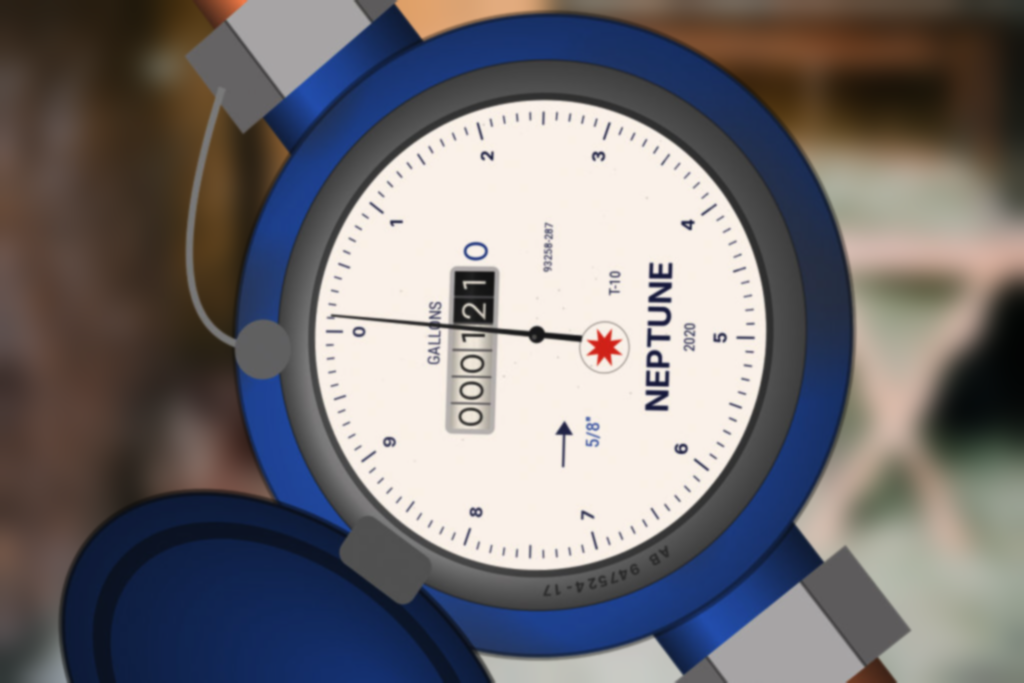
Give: **1210.1** gal
